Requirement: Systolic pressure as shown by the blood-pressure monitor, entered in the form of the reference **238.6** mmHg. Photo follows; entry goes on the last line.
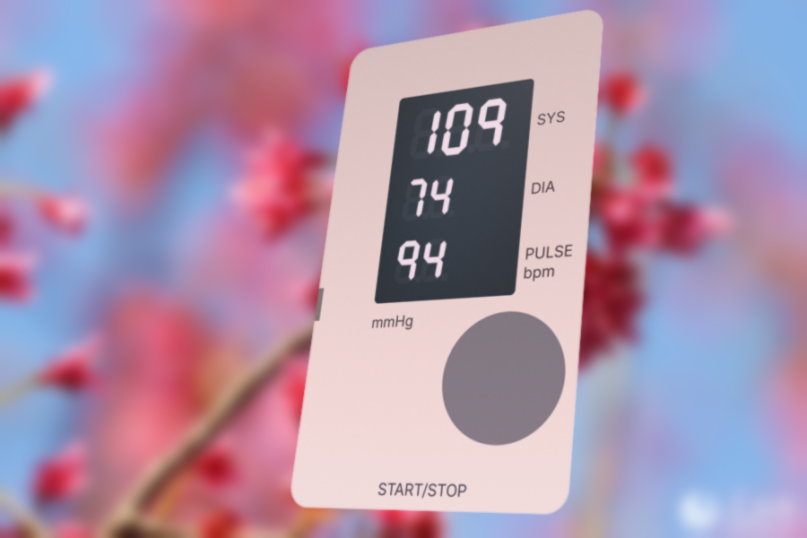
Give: **109** mmHg
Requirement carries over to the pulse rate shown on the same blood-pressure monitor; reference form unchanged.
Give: **94** bpm
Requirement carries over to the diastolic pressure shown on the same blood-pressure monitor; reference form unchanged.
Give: **74** mmHg
